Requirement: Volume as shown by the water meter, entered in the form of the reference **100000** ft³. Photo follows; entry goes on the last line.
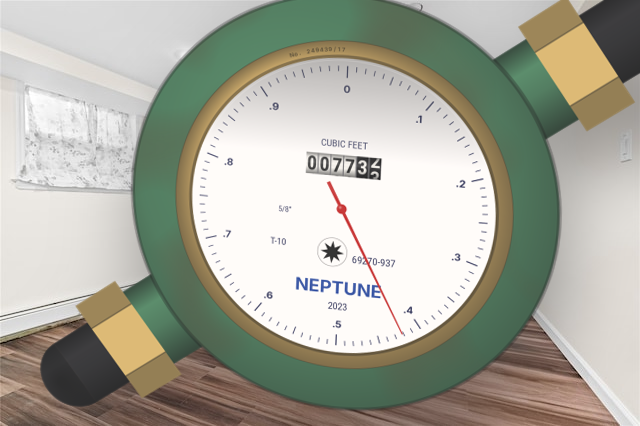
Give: **7732.42** ft³
